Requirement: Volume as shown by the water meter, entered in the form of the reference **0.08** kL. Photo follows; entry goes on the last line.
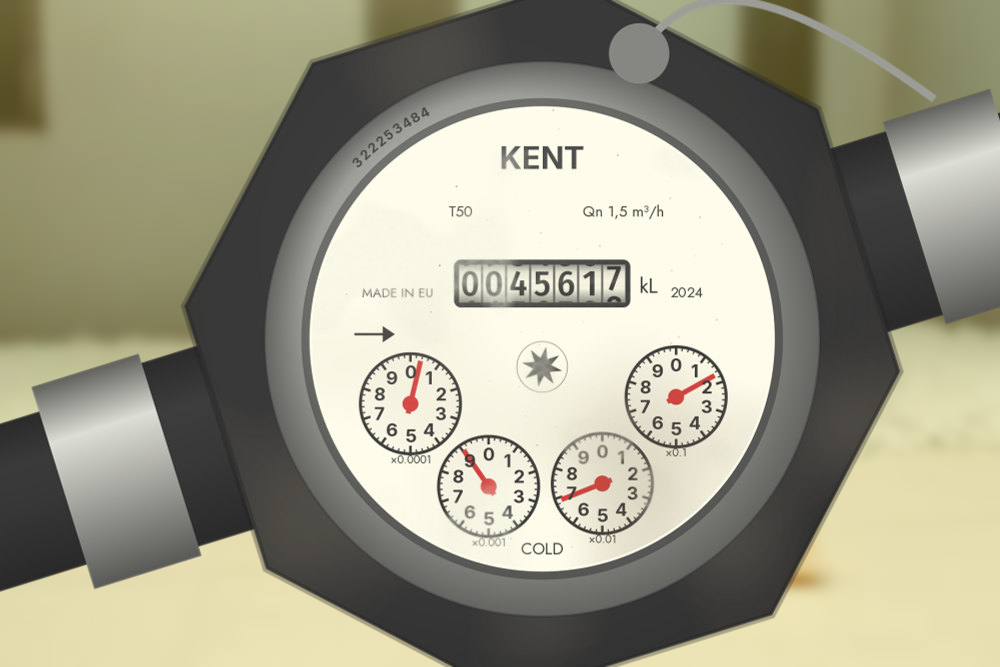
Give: **45617.1690** kL
